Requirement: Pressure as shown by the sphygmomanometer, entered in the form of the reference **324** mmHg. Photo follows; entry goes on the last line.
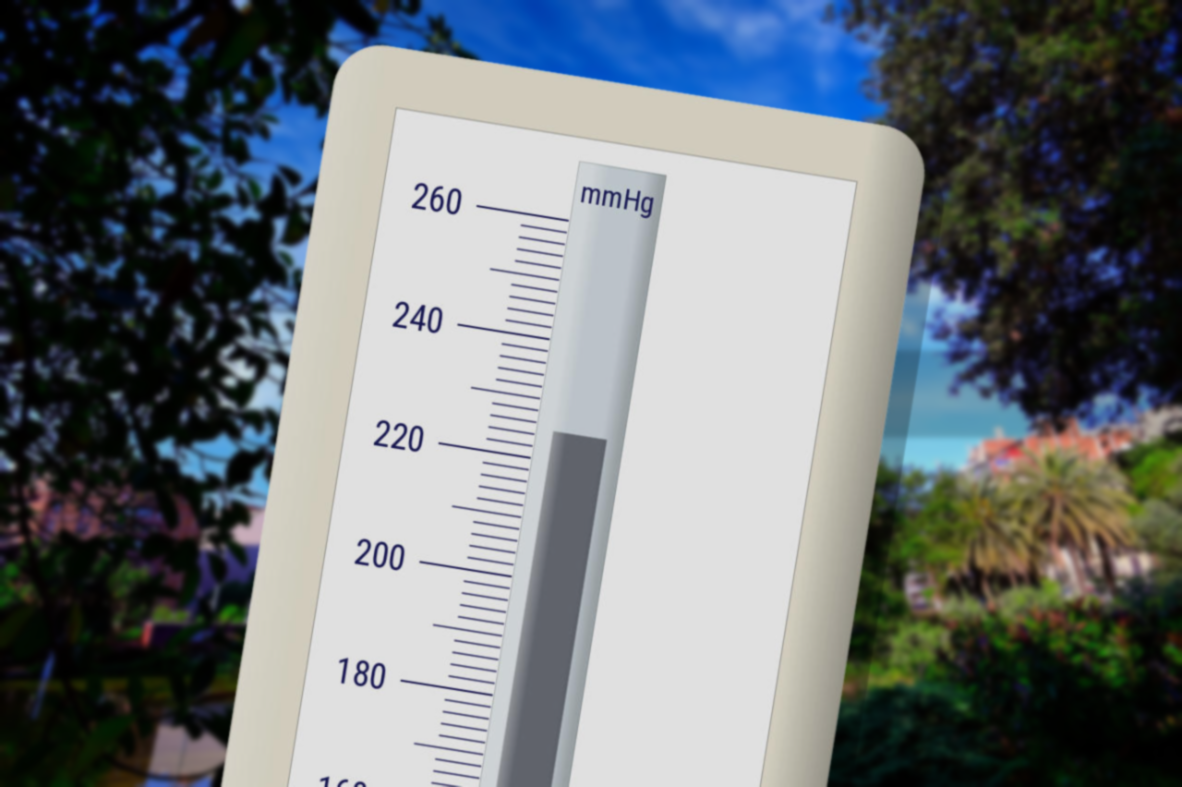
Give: **225** mmHg
